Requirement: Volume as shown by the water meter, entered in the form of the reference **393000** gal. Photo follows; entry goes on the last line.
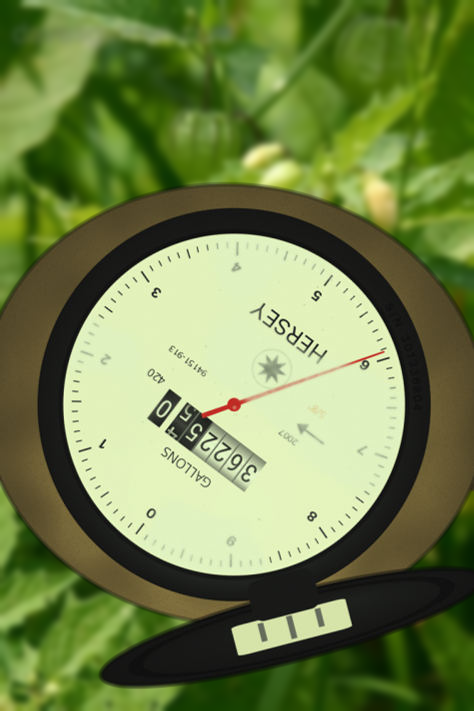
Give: **3622545.9** gal
